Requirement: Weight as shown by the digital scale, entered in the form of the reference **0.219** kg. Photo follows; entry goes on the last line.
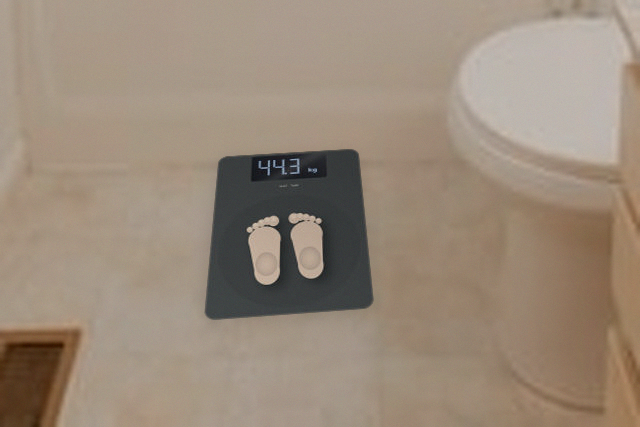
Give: **44.3** kg
